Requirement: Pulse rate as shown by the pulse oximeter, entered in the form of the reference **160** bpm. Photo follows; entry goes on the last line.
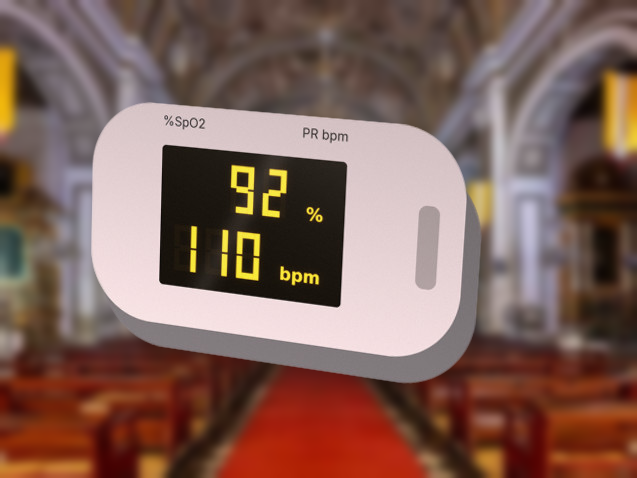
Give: **110** bpm
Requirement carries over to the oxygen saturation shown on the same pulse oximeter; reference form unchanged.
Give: **92** %
